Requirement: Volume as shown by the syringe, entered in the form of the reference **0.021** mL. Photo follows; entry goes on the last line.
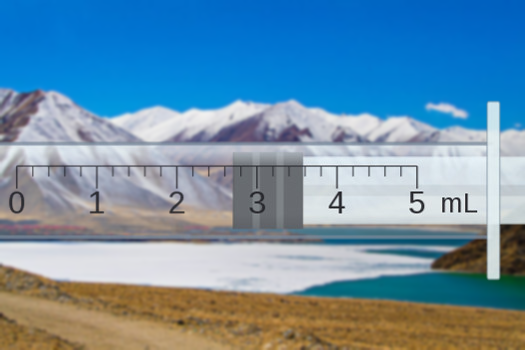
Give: **2.7** mL
